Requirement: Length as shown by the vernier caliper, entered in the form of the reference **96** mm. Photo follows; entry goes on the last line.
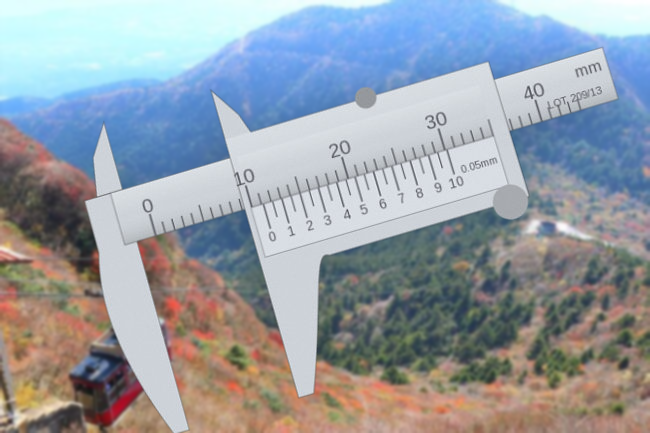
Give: **11.2** mm
